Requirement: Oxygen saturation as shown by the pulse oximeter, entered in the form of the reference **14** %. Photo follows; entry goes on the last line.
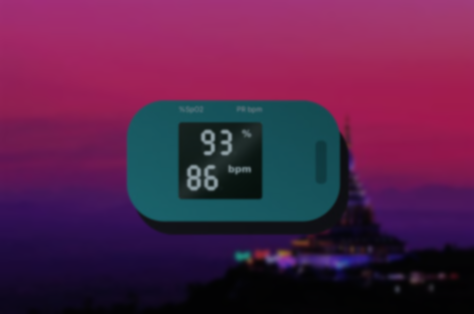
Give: **93** %
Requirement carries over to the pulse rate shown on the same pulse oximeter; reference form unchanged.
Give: **86** bpm
